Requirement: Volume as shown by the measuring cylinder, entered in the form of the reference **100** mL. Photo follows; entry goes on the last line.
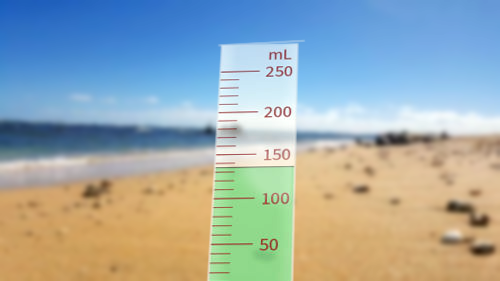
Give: **135** mL
